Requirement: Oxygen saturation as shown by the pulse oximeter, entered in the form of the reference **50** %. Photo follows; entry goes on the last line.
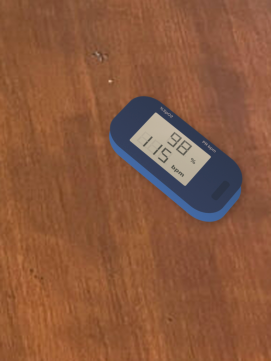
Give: **98** %
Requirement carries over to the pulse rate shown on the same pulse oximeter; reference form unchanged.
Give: **115** bpm
